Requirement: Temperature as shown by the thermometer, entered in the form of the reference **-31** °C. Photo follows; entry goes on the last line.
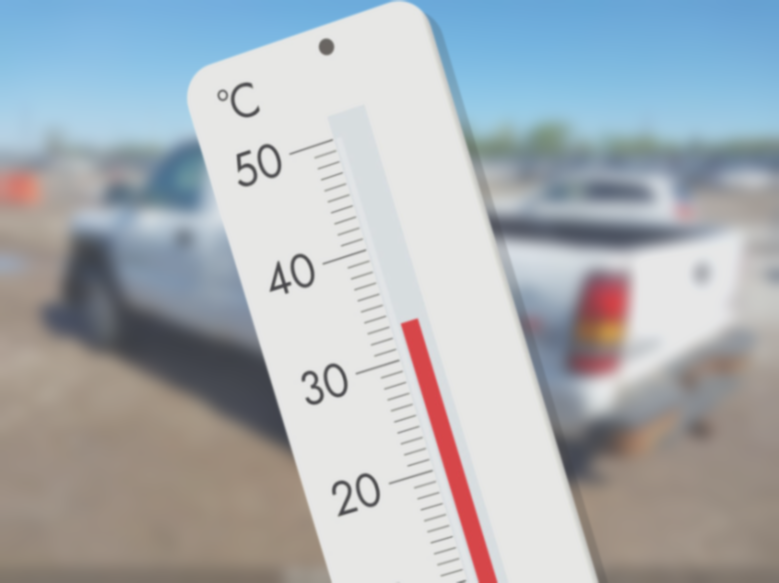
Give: **33** °C
